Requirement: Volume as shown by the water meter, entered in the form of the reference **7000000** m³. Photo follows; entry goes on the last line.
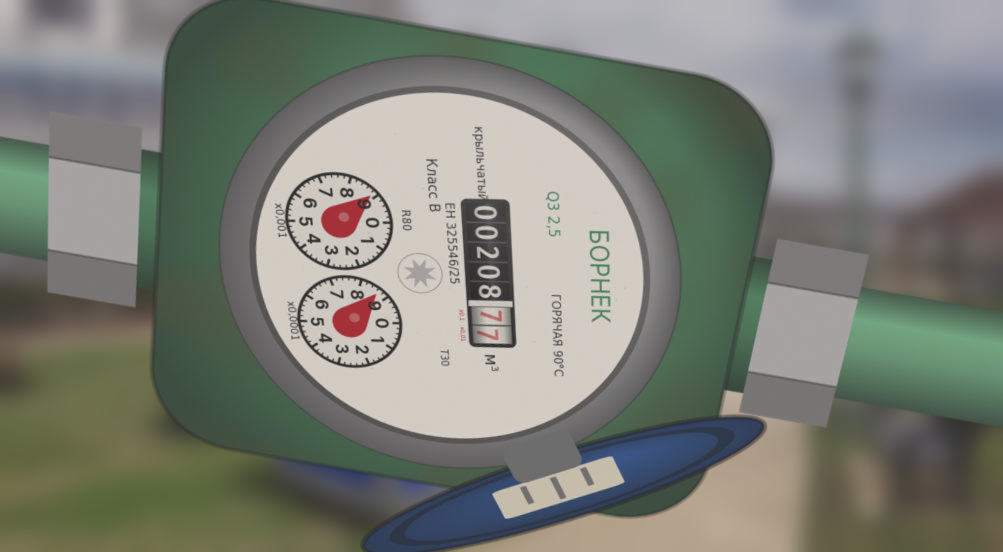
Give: **208.7688** m³
